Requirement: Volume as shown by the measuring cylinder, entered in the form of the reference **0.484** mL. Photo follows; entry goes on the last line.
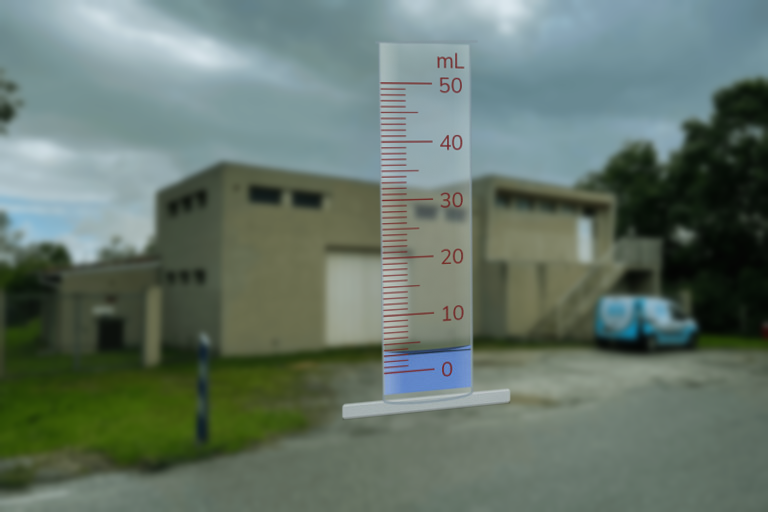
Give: **3** mL
